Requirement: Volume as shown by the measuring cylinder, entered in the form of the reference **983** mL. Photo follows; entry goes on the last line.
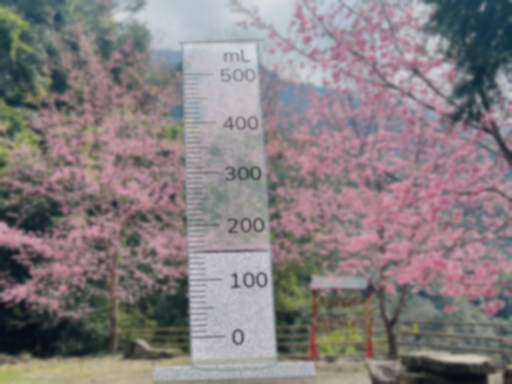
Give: **150** mL
